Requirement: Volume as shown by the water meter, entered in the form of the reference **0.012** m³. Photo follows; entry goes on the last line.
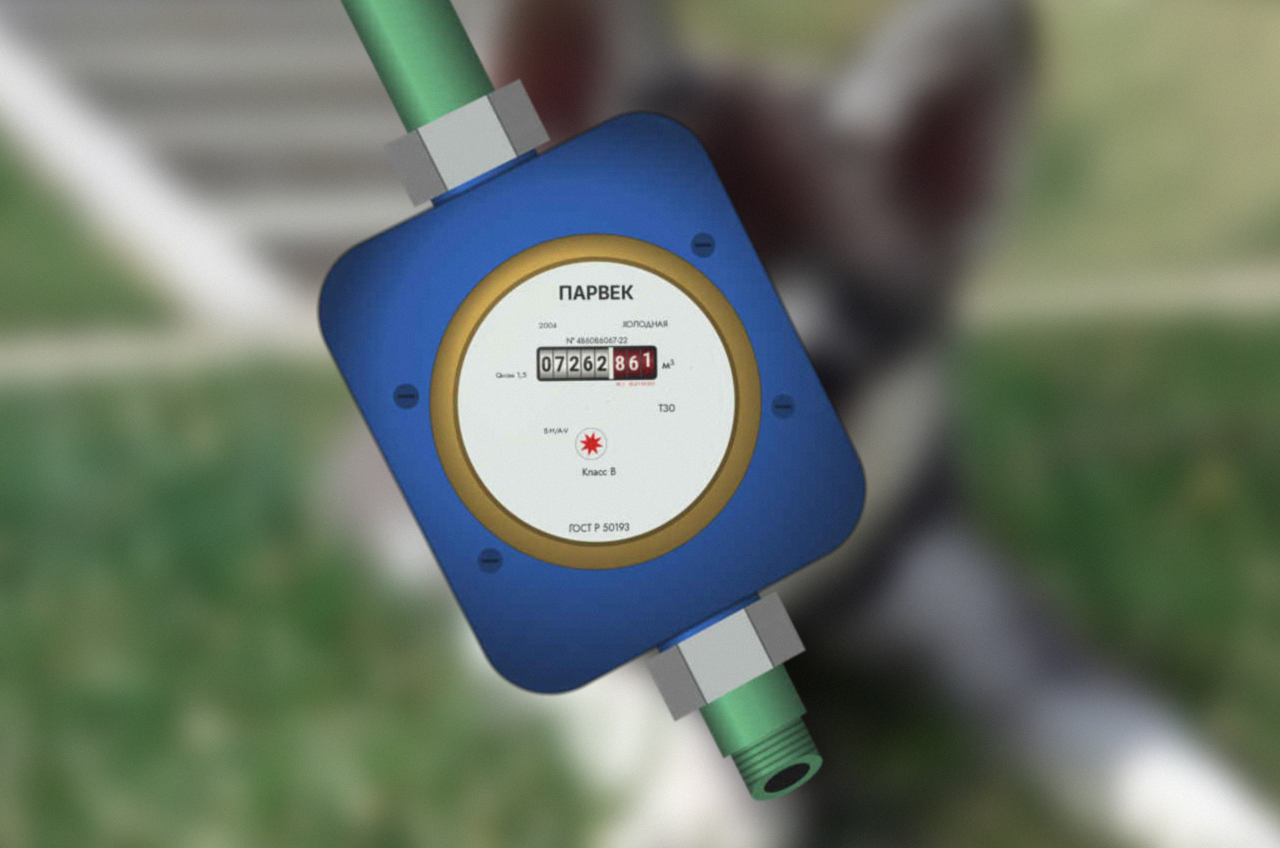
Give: **7262.861** m³
